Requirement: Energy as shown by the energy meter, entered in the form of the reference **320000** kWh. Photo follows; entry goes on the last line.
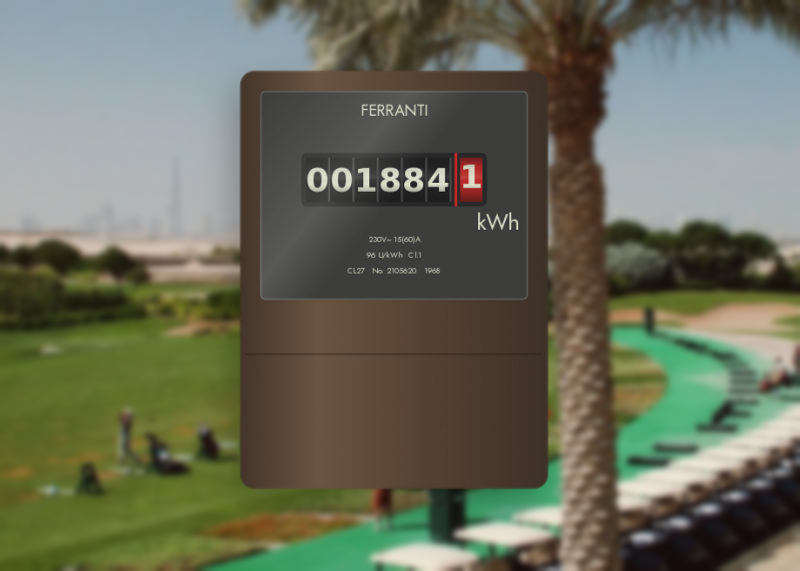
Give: **1884.1** kWh
